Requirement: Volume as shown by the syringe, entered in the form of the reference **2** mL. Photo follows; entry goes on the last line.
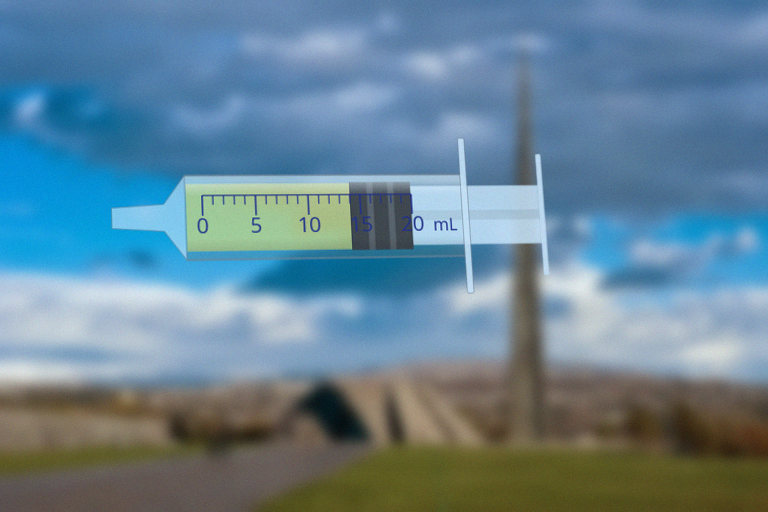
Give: **14** mL
